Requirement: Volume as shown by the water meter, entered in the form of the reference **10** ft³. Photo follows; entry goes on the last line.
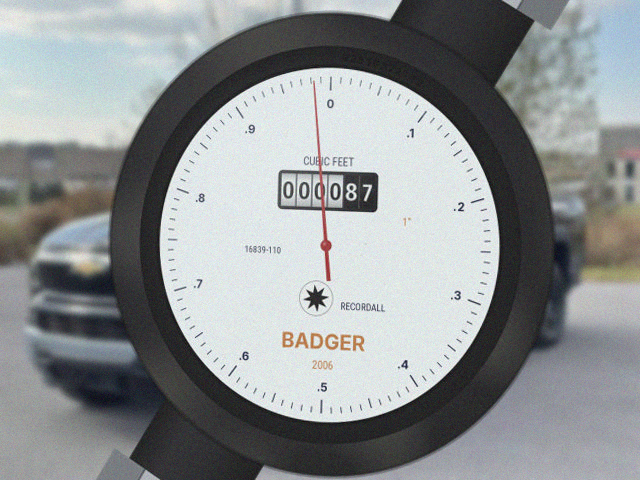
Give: **86.98** ft³
